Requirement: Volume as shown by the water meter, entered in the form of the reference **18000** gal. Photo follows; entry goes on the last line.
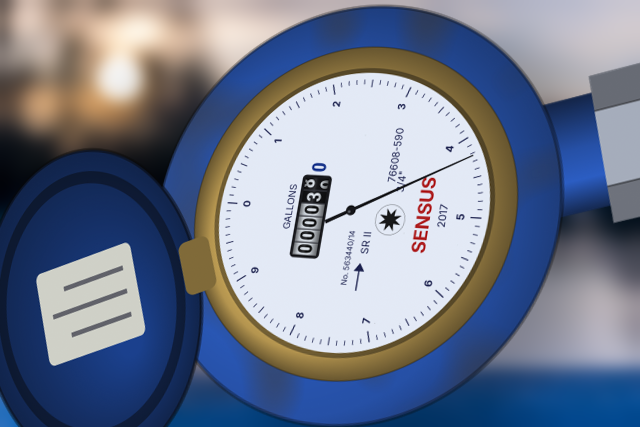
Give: **384.2** gal
